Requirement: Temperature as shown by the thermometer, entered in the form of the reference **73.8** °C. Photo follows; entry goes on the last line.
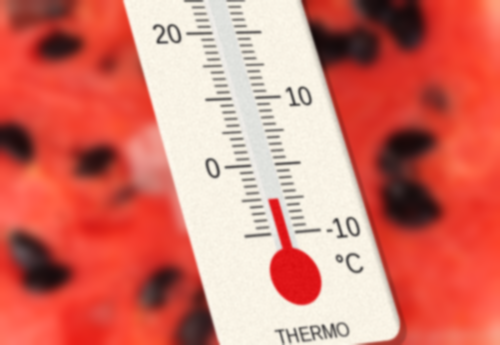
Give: **-5** °C
